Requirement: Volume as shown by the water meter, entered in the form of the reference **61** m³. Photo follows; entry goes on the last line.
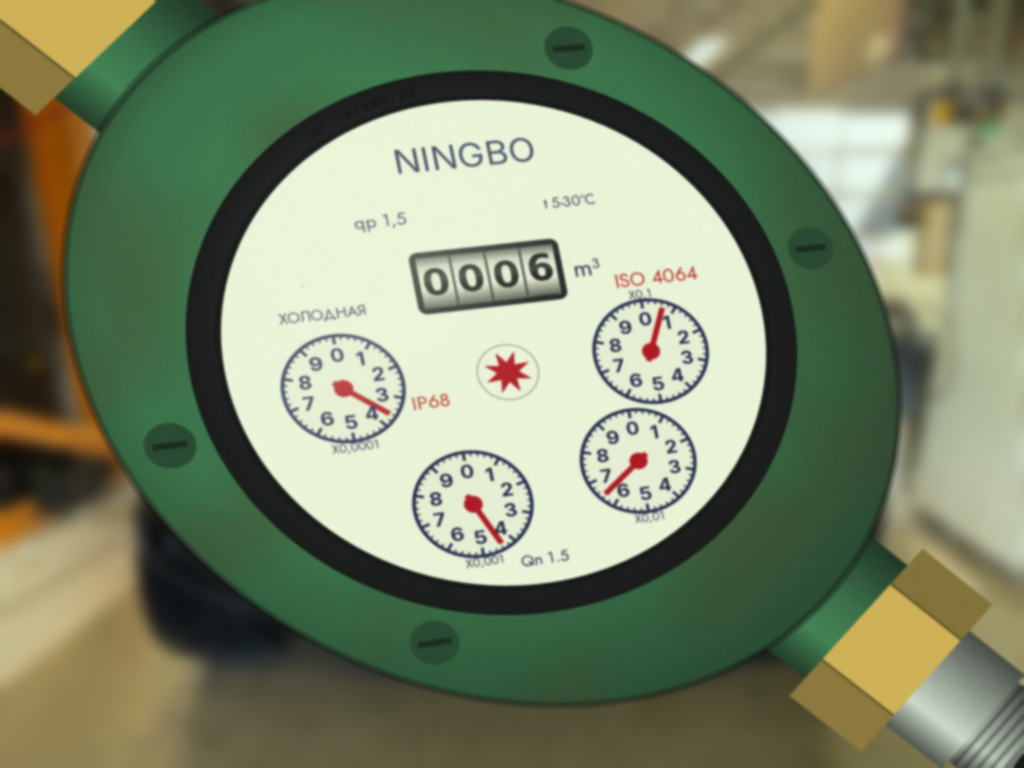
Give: **6.0643** m³
